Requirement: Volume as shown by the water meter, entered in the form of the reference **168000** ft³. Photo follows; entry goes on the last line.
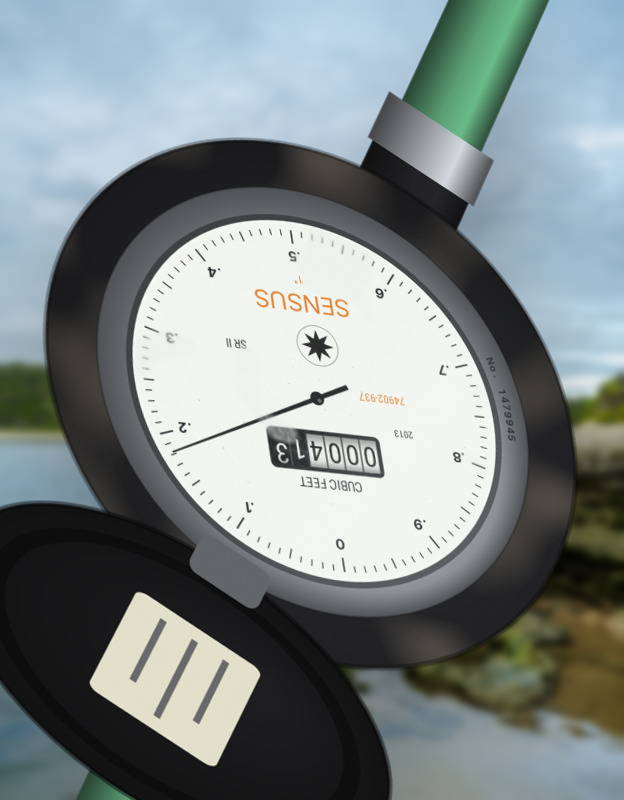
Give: **413.18** ft³
